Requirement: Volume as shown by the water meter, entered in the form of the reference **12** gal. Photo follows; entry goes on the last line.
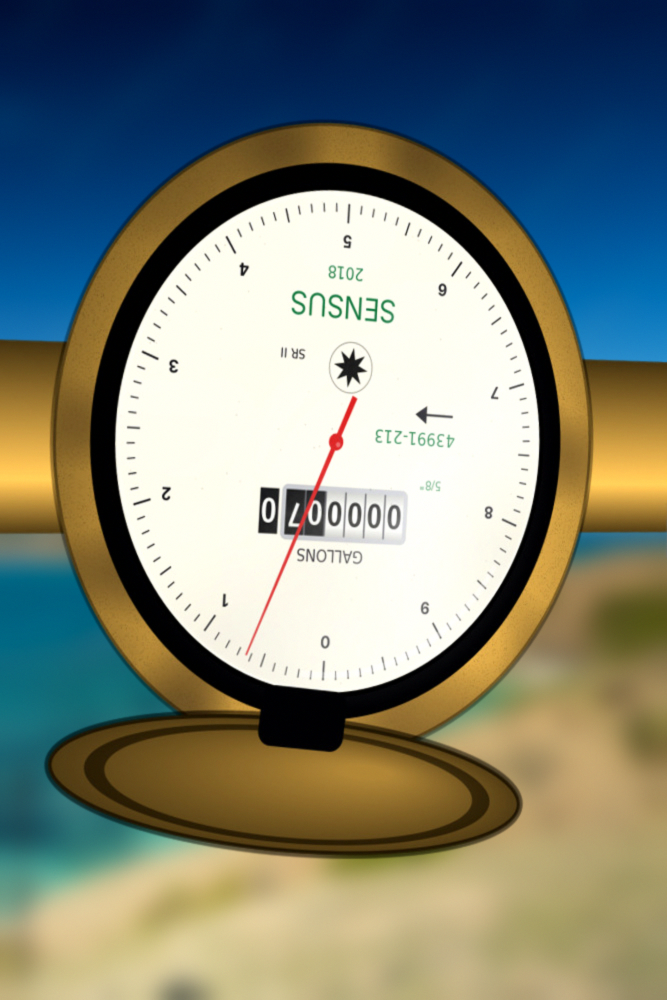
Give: **70.6** gal
